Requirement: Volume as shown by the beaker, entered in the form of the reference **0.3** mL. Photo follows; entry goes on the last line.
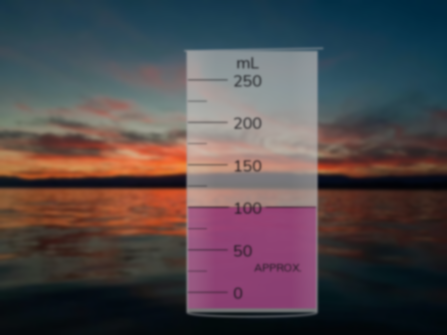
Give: **100** mL
